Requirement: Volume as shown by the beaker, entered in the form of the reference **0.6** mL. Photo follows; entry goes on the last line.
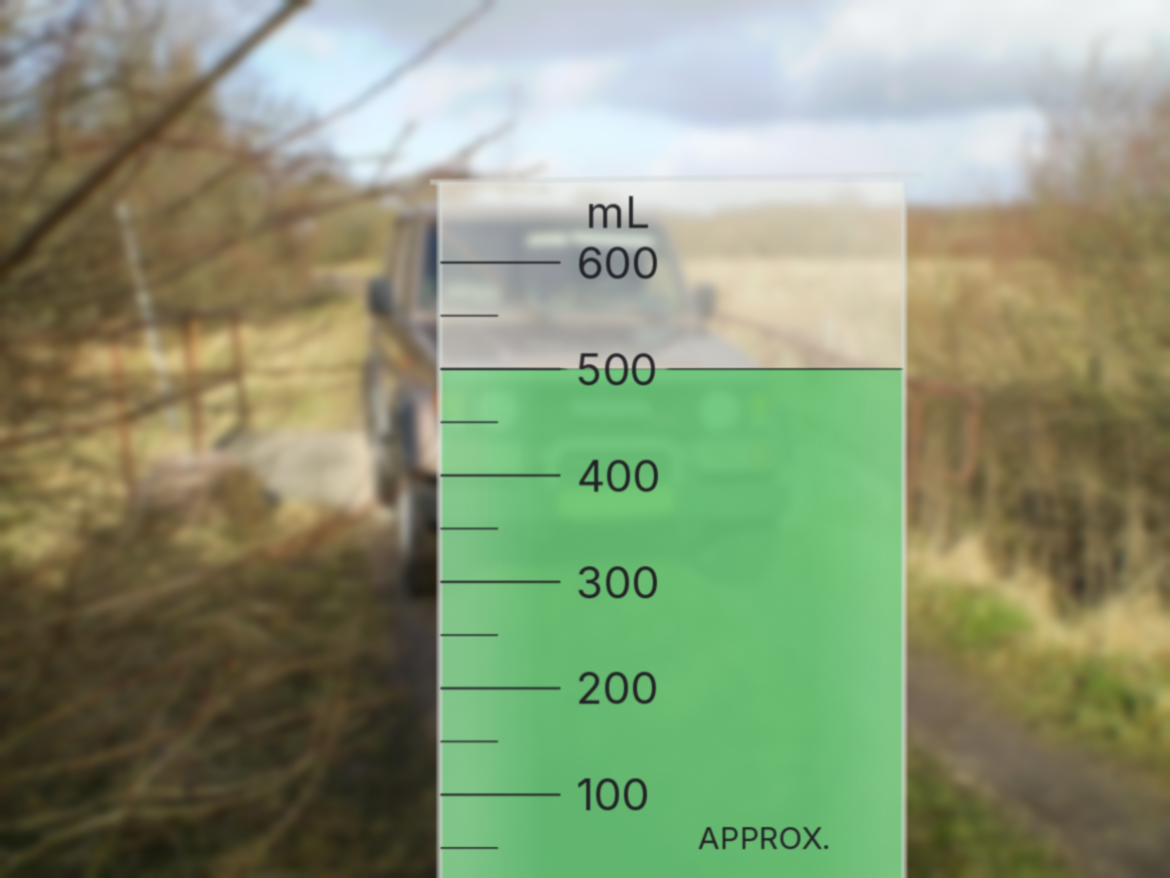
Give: **500** mL
